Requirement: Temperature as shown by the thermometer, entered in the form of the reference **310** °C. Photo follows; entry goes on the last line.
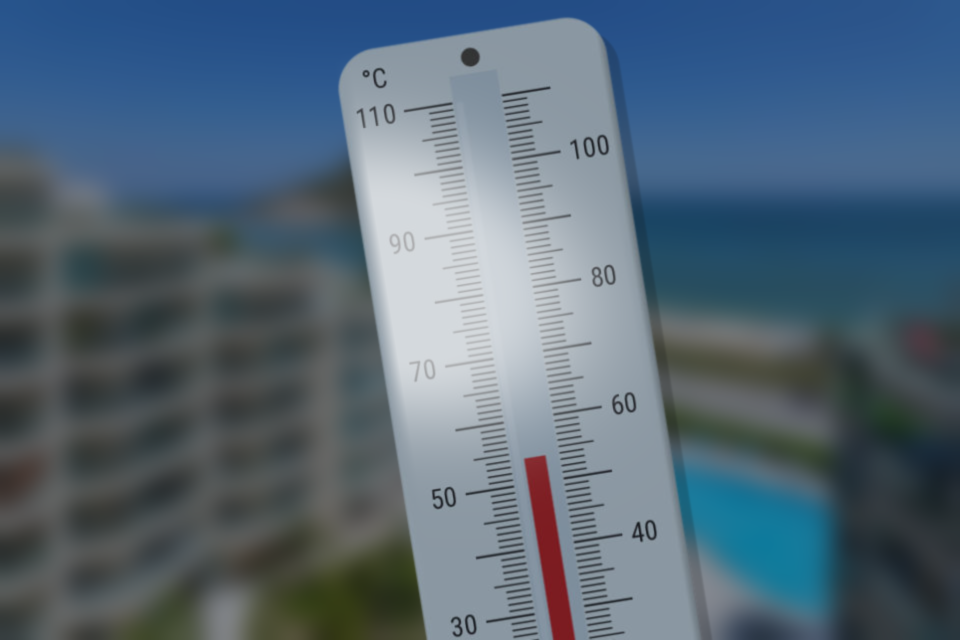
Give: **54** °C
